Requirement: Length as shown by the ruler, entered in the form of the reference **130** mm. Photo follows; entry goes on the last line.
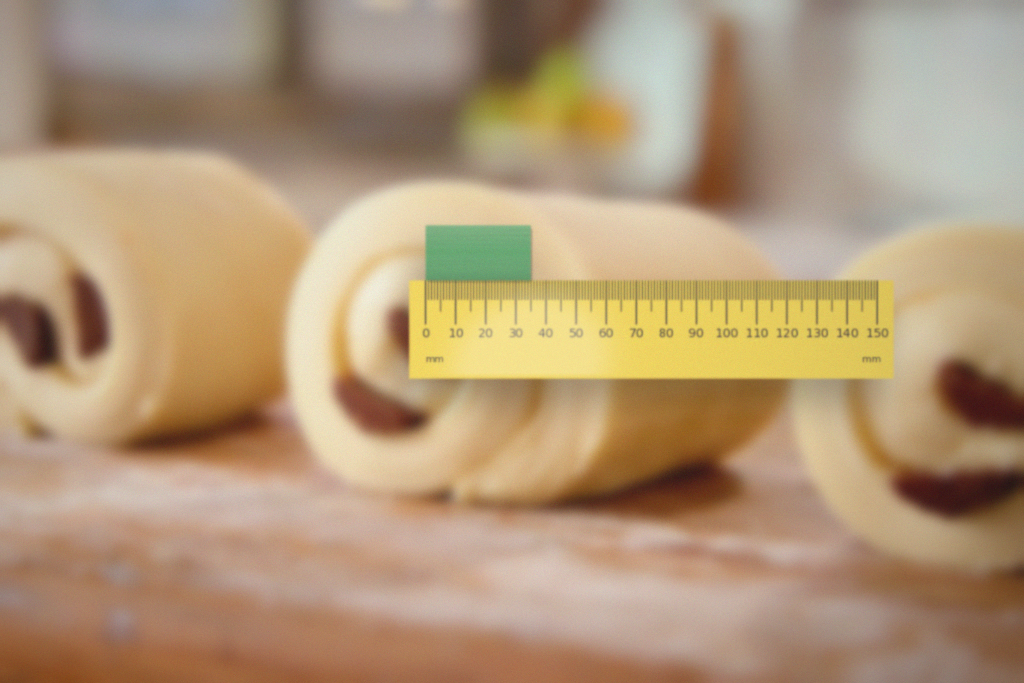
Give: **35** mm
